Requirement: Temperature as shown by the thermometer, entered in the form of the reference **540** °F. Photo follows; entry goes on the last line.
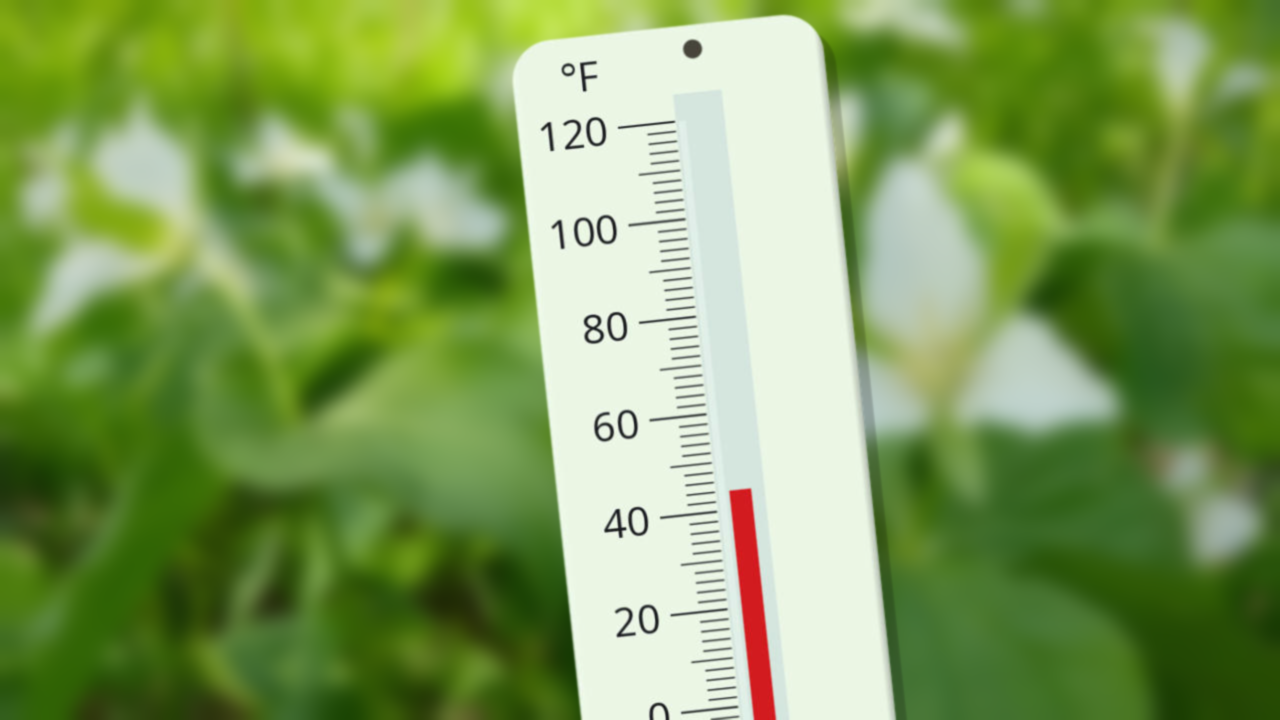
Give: **44** °F
